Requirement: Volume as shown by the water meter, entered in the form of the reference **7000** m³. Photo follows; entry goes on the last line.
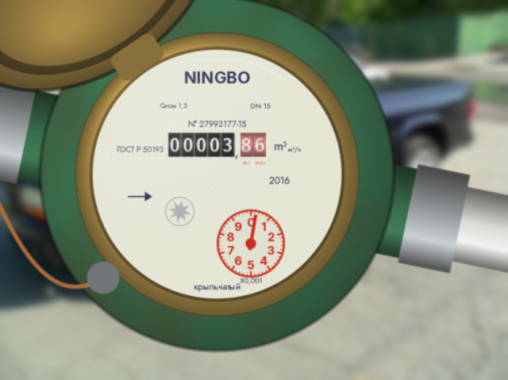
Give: **3.860** m³
